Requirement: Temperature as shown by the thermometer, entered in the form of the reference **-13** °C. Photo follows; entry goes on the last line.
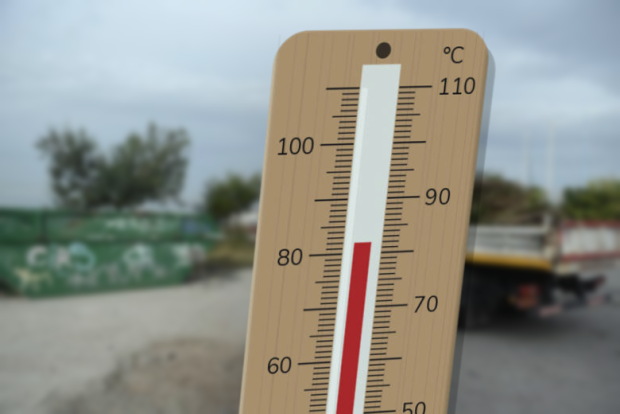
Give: **82** °C
